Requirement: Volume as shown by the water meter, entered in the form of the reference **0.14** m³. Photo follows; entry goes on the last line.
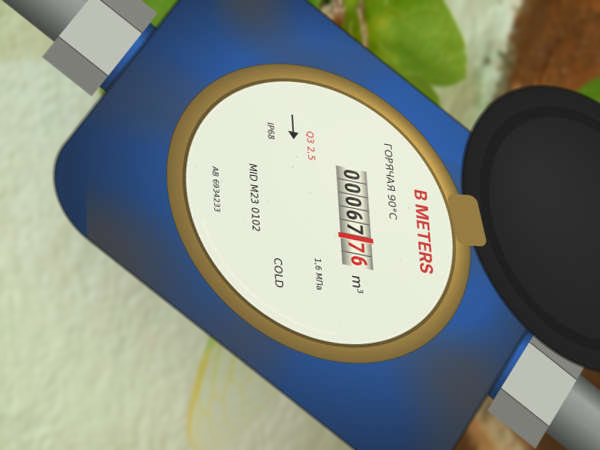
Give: **67.76** m³
